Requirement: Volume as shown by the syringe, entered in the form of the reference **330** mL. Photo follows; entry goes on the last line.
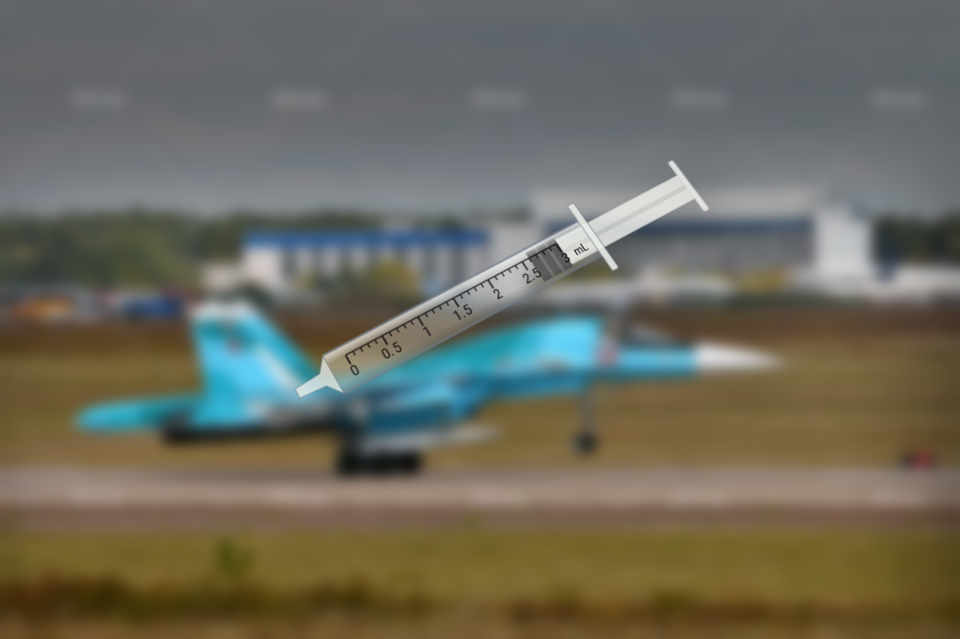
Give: **2.6** mL
